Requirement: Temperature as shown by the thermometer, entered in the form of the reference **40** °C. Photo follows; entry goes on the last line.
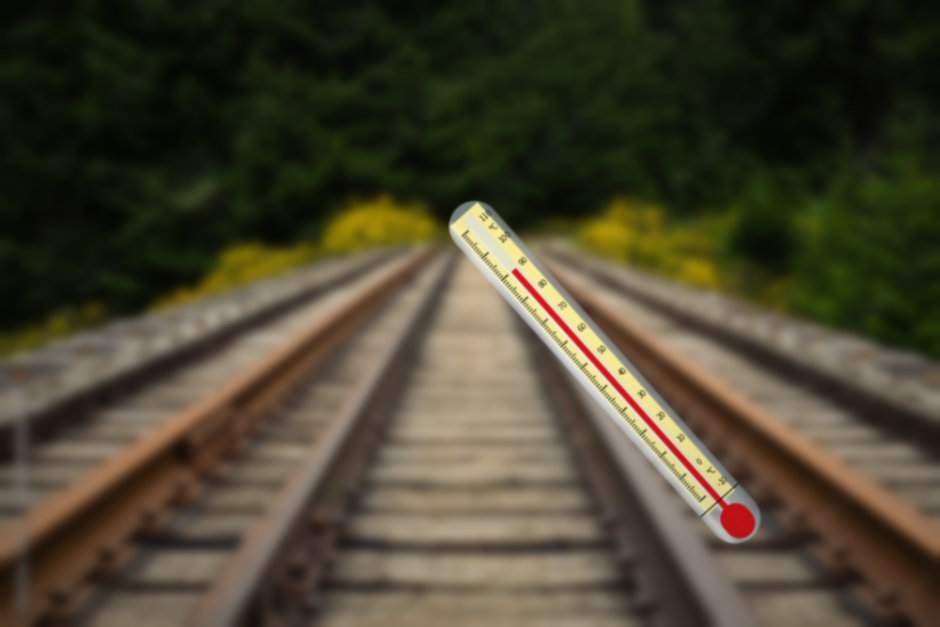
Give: **90** °C
